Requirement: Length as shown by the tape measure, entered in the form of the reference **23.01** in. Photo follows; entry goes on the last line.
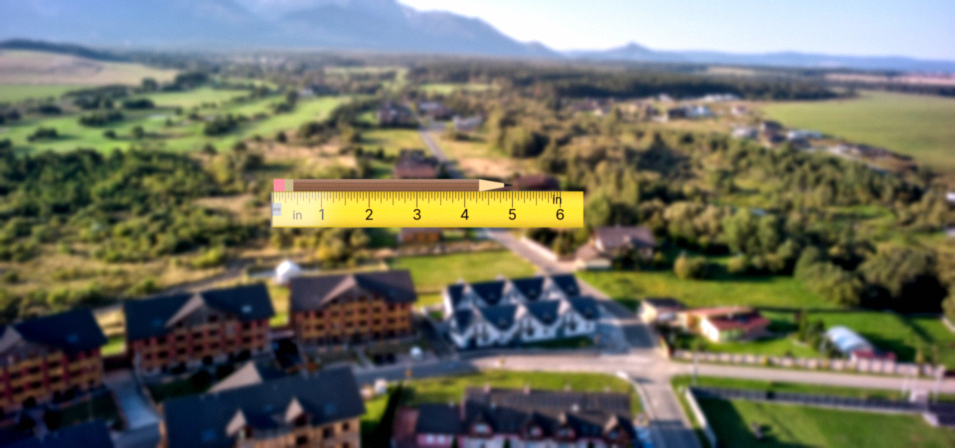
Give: **5** in
